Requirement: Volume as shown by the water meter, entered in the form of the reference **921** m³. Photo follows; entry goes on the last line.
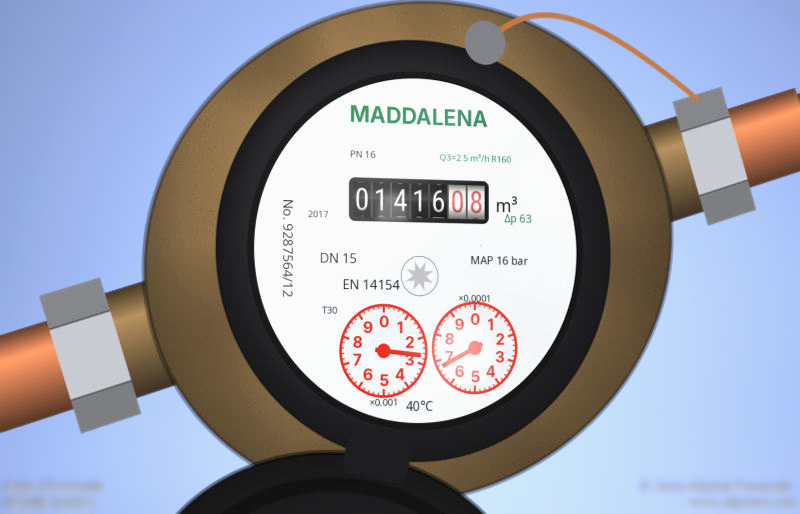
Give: **1416.0826** m³
